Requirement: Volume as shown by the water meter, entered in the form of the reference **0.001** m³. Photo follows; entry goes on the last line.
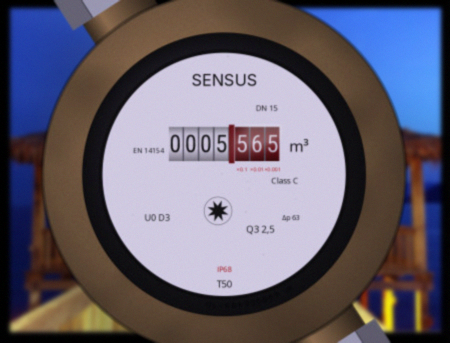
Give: **5.565** m³
